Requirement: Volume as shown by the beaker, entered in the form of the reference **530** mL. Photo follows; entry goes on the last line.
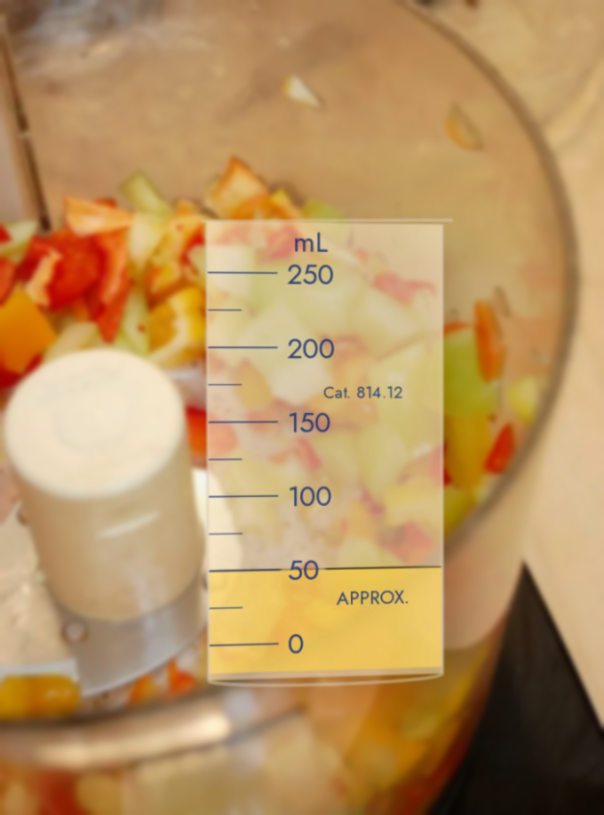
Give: **50** mL
